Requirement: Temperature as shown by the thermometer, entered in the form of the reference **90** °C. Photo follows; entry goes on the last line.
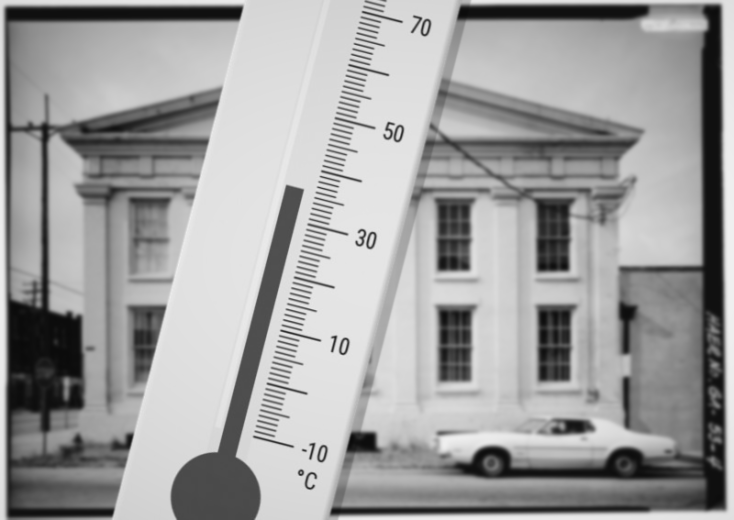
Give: **36** °C
